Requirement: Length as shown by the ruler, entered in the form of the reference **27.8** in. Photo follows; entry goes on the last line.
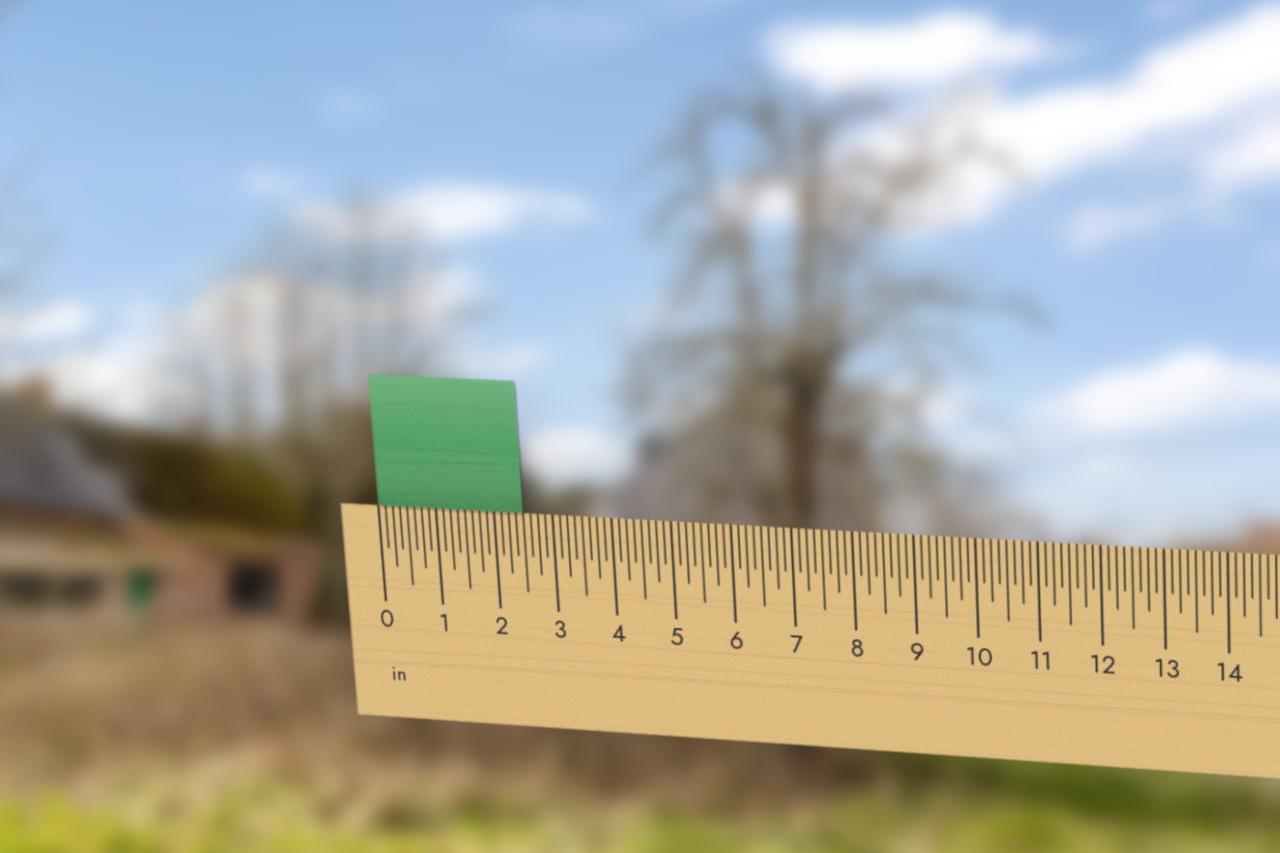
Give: **2.5** in
